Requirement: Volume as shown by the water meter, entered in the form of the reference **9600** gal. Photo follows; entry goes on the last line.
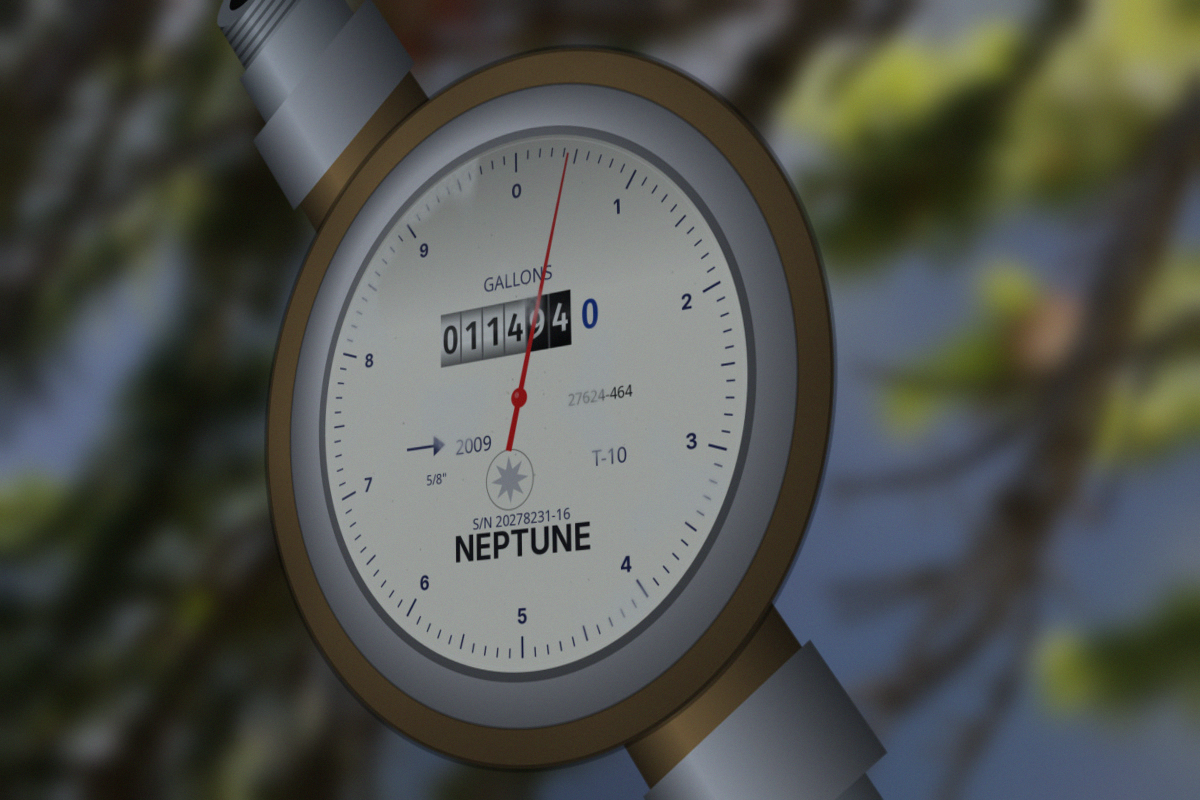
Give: **114940.4** gal
